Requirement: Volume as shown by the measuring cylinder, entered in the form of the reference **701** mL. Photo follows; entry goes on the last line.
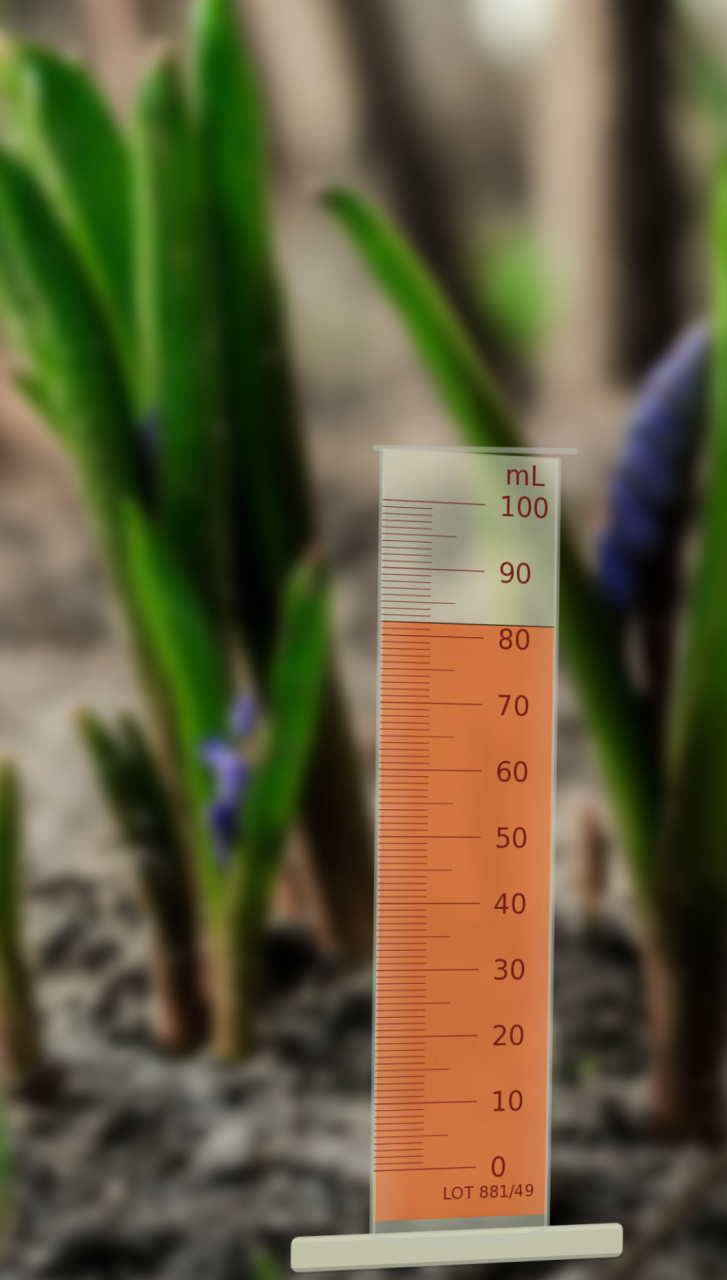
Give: **82** mL
